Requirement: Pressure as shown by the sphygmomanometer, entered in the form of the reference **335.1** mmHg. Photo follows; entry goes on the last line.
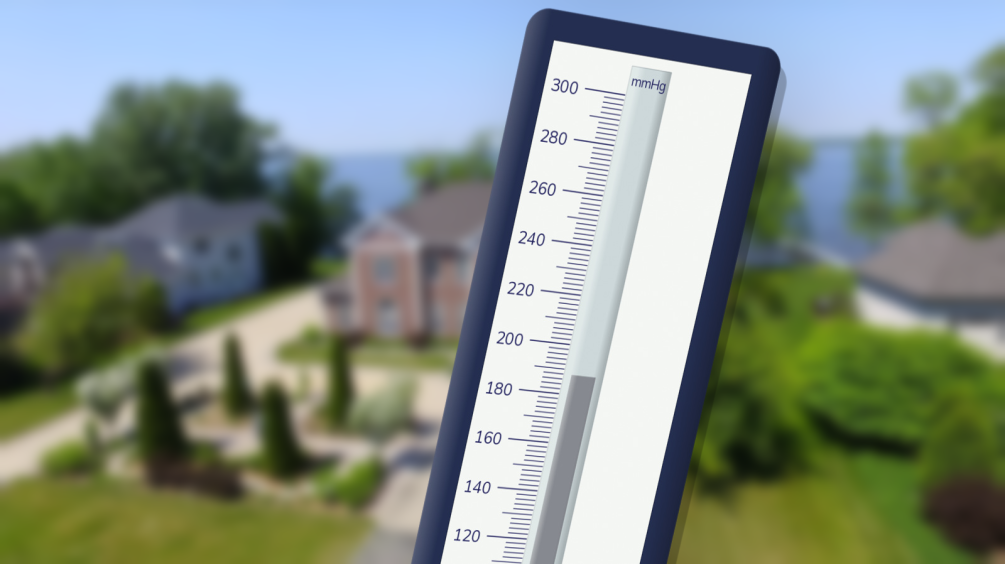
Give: **188** mmHg
